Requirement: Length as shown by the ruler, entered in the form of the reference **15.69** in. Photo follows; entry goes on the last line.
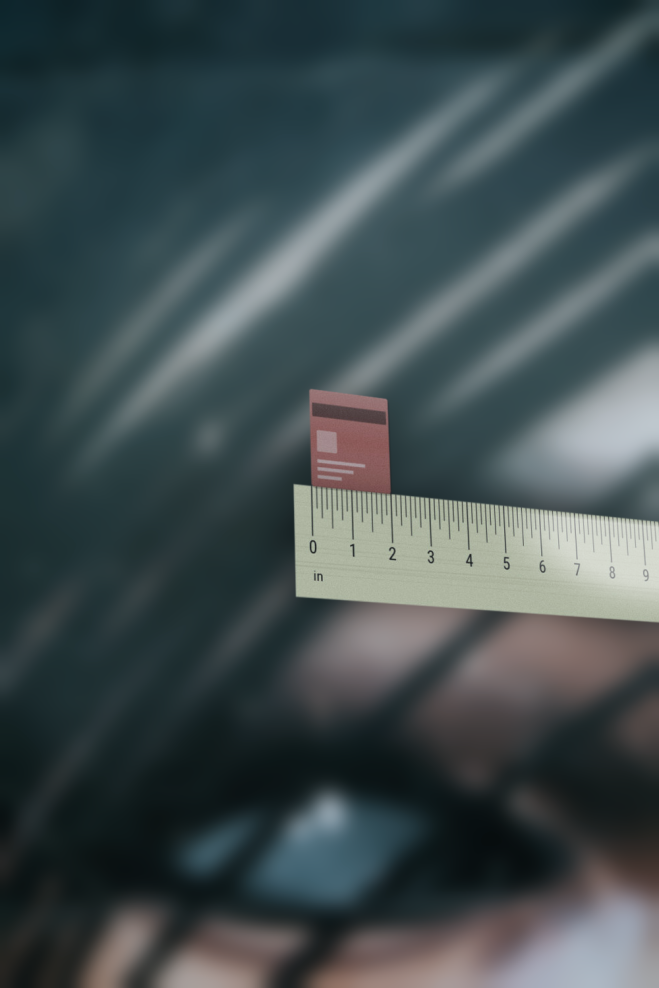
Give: **2** in
